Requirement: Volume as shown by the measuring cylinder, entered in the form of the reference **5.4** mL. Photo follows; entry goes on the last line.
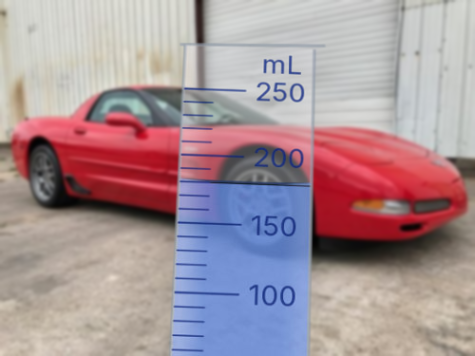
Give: **180** mL
